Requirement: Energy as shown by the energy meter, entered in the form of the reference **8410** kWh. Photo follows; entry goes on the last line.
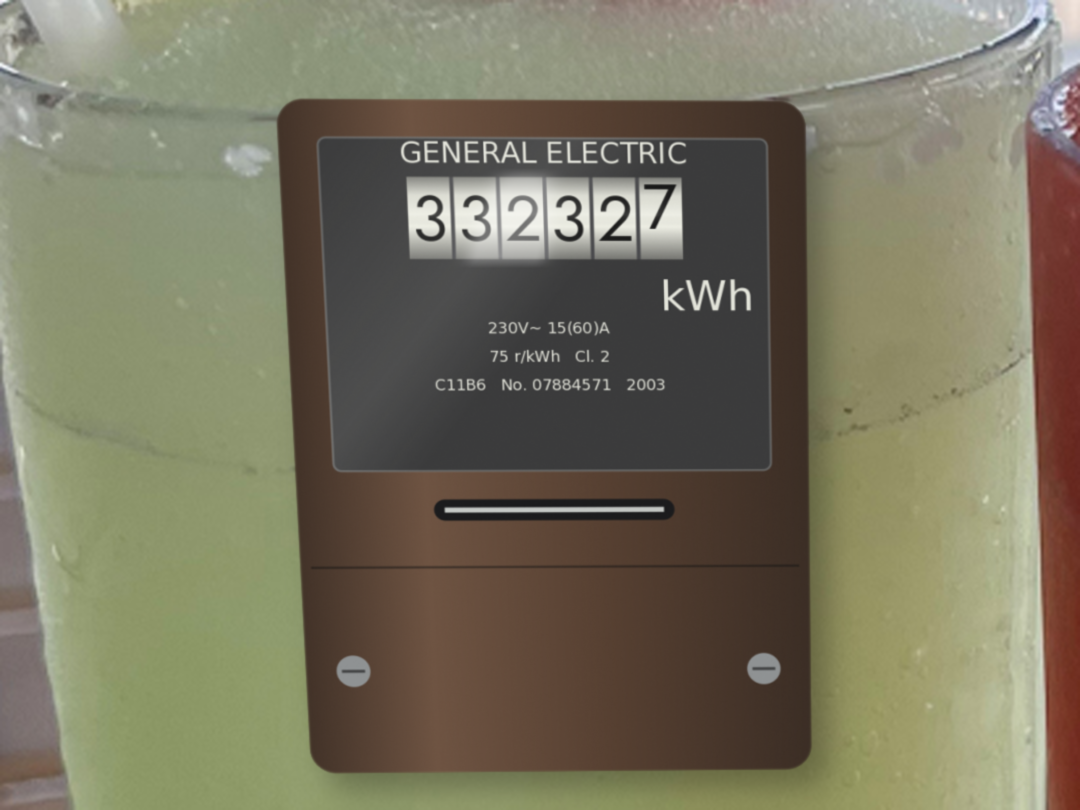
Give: **332327** kWh
